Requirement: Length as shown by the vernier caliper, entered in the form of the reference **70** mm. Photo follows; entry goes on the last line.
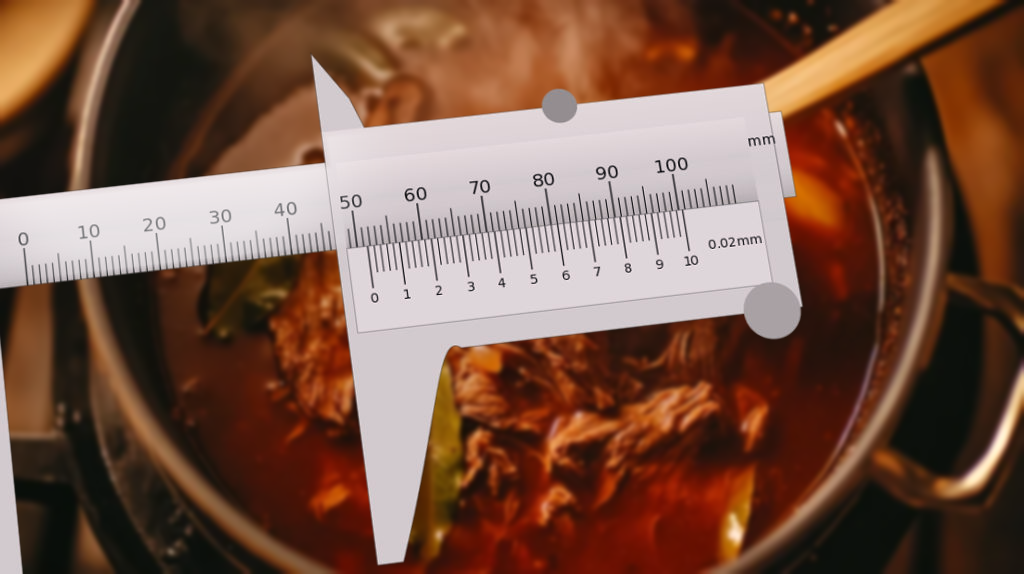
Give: **51.6** mm
